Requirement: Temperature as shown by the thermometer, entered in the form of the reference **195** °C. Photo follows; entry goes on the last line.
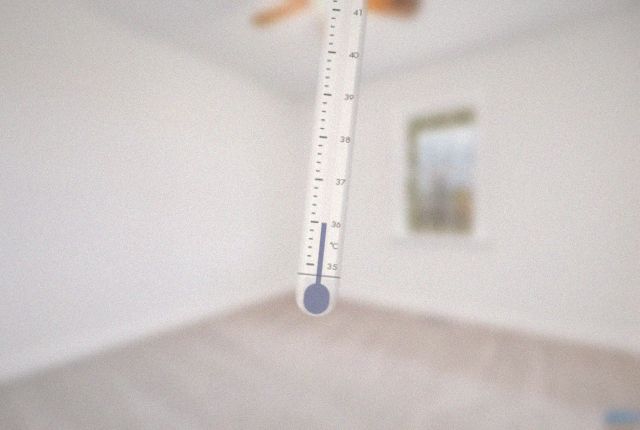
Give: **36** °C
